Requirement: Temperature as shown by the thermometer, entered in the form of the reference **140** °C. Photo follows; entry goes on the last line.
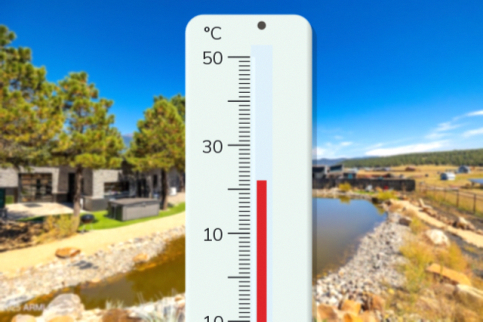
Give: **22** °C
